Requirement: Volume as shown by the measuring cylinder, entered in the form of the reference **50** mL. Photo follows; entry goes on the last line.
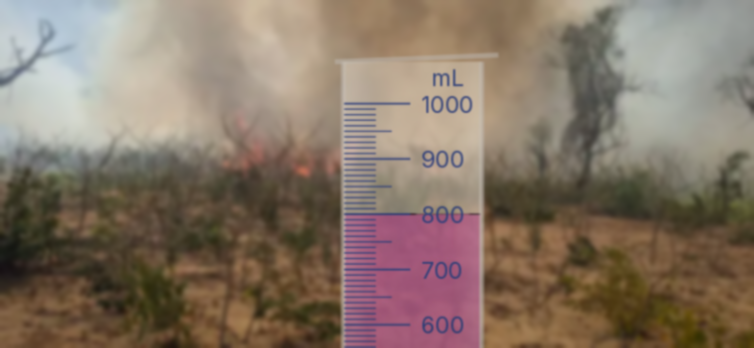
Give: **800** mL
